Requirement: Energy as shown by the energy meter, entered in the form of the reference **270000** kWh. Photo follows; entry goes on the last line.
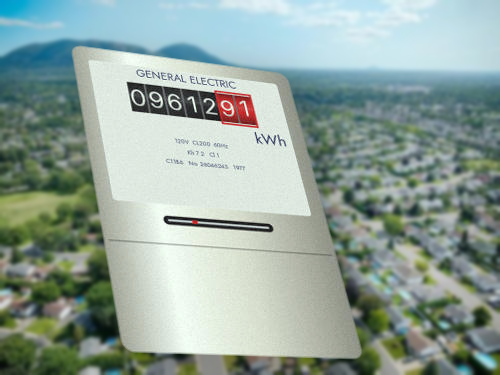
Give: **9612.91** kWh
